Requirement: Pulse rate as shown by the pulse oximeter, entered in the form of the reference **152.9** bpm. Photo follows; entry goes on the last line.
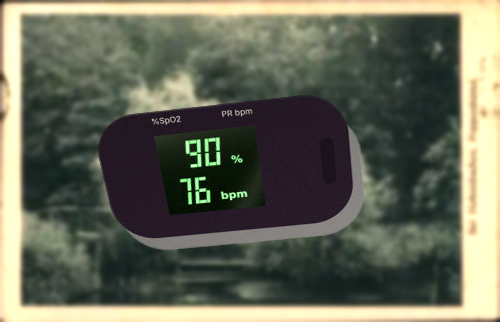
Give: **76** bpm
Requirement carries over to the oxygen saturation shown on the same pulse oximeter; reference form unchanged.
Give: **90** %
